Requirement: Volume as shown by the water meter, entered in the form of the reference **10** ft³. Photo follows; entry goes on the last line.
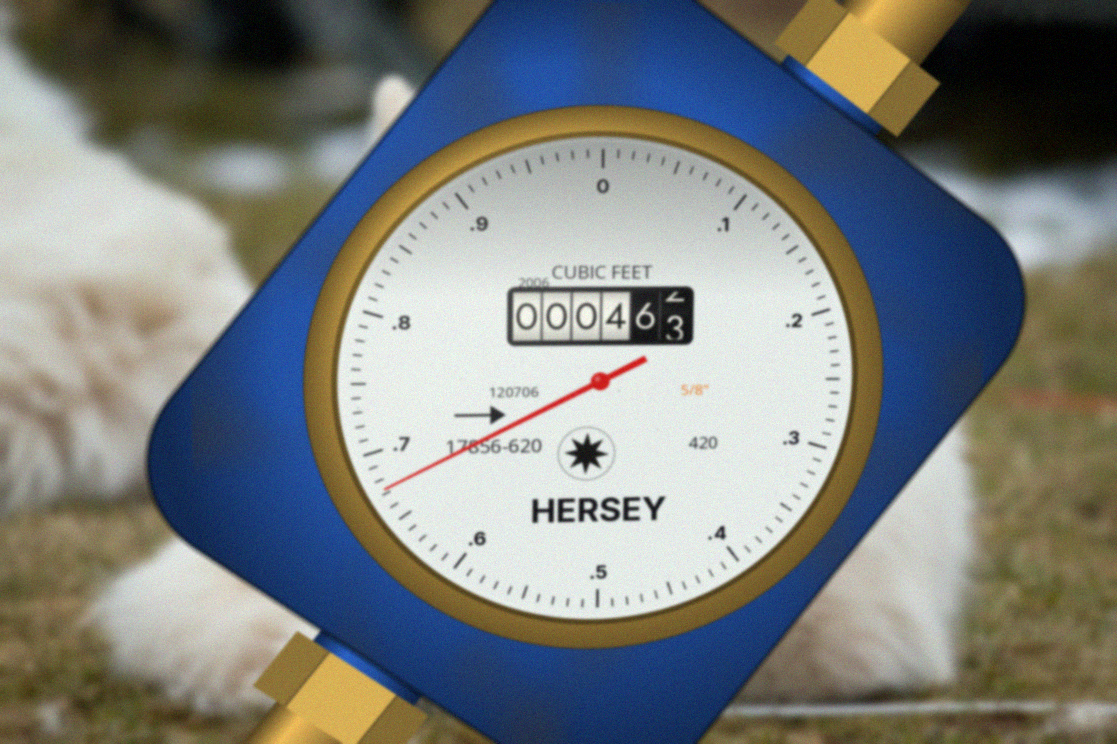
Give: **462.67** ft³
